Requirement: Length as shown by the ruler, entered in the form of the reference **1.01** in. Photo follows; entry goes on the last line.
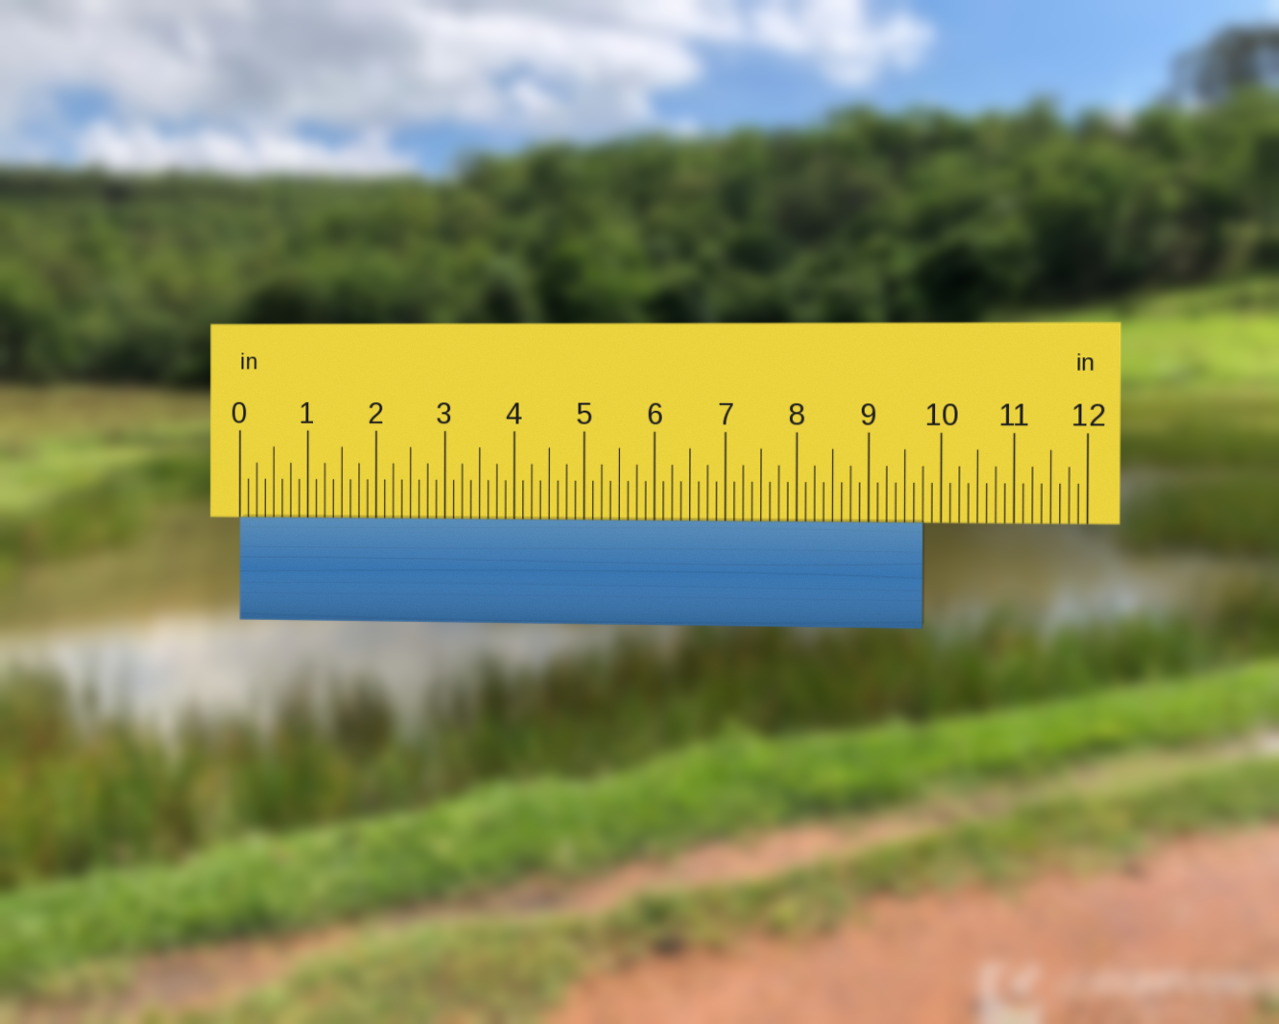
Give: **9.75** in
